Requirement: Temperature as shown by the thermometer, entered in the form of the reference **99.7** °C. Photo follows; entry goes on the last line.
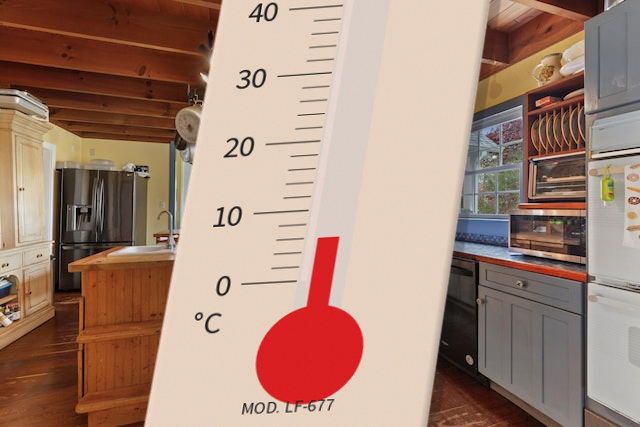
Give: **6** °C
